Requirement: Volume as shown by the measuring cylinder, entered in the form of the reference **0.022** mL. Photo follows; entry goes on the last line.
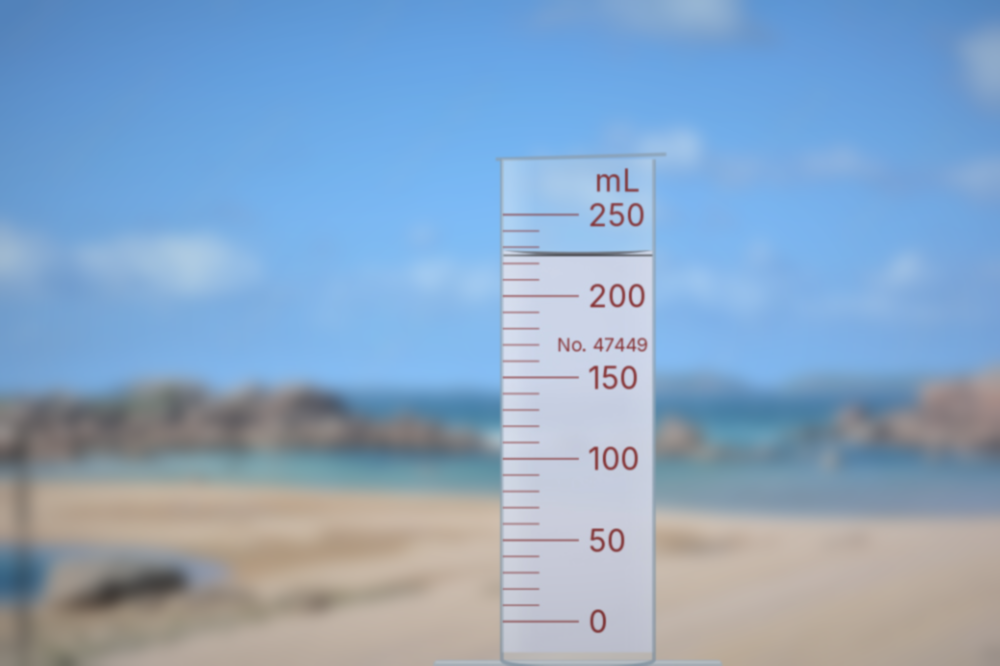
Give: **225** mL
